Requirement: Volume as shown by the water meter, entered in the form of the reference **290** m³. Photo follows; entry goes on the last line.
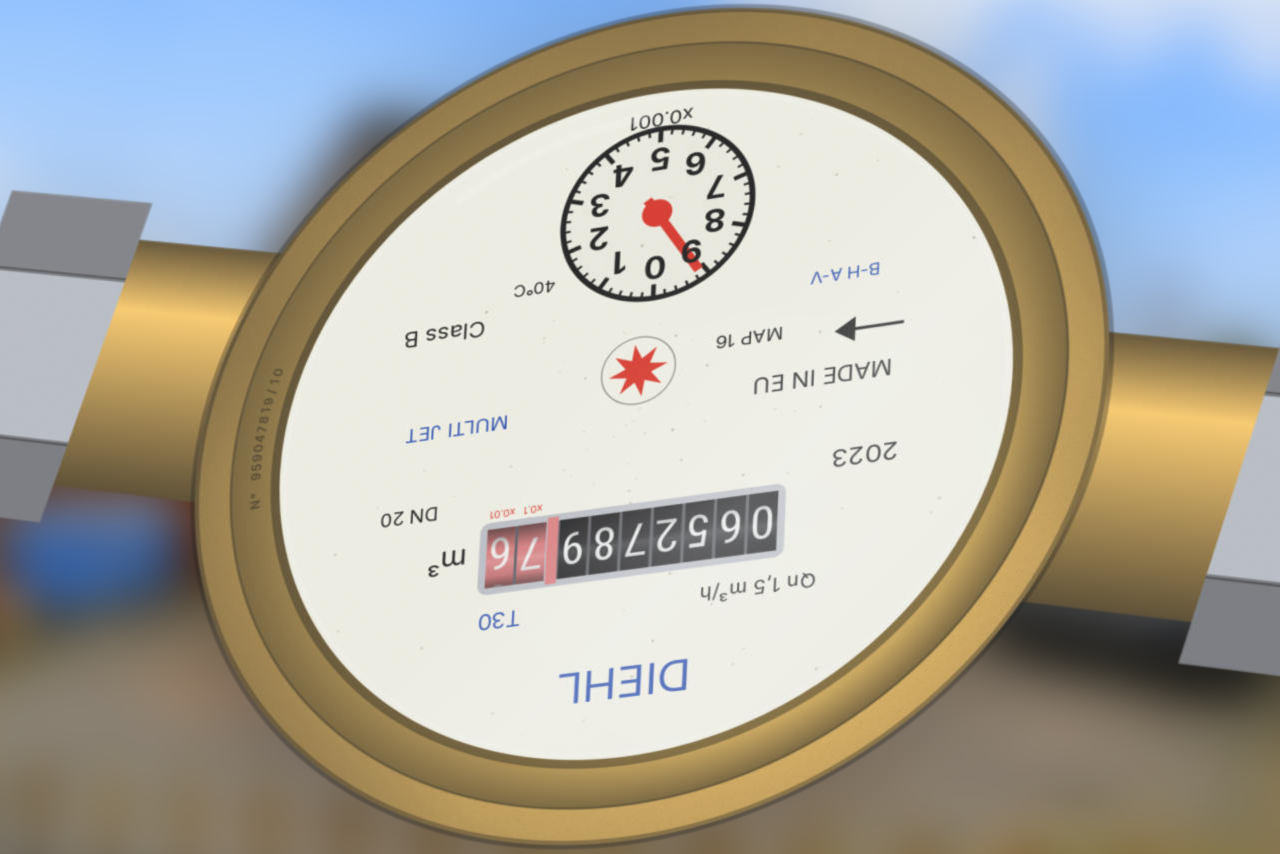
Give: **652789.759** m³
